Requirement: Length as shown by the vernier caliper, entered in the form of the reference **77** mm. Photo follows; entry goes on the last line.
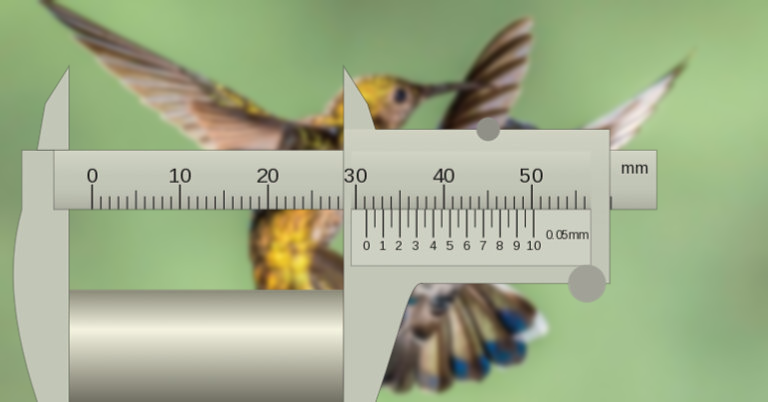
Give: **31.2** mm
